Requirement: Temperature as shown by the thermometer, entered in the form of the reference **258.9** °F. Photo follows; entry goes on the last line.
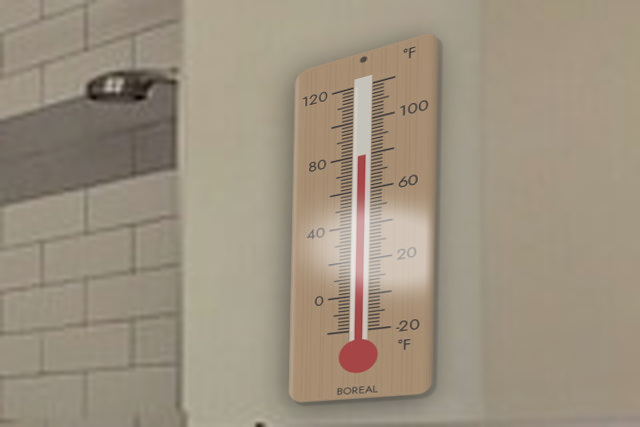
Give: **80** °F
